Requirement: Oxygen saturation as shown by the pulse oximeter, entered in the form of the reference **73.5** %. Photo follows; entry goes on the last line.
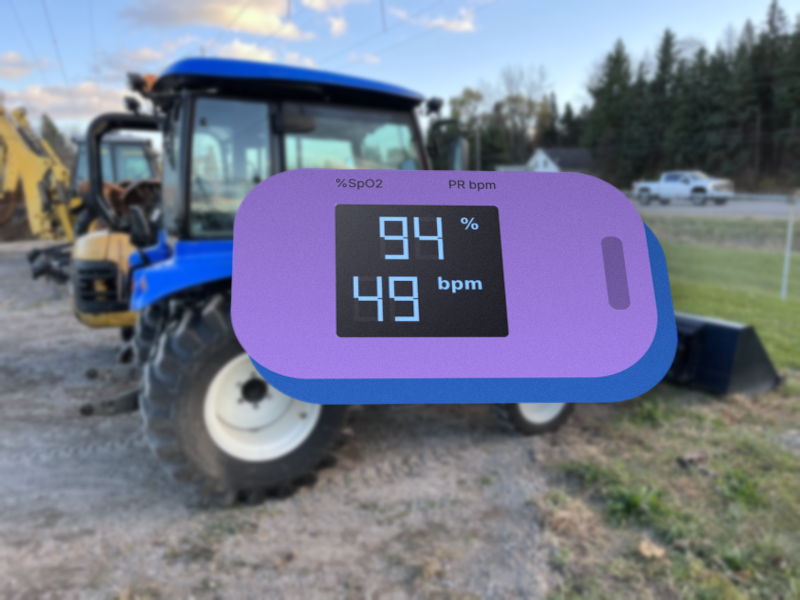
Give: **94** %
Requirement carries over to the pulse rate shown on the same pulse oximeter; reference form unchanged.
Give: **49** bpm
